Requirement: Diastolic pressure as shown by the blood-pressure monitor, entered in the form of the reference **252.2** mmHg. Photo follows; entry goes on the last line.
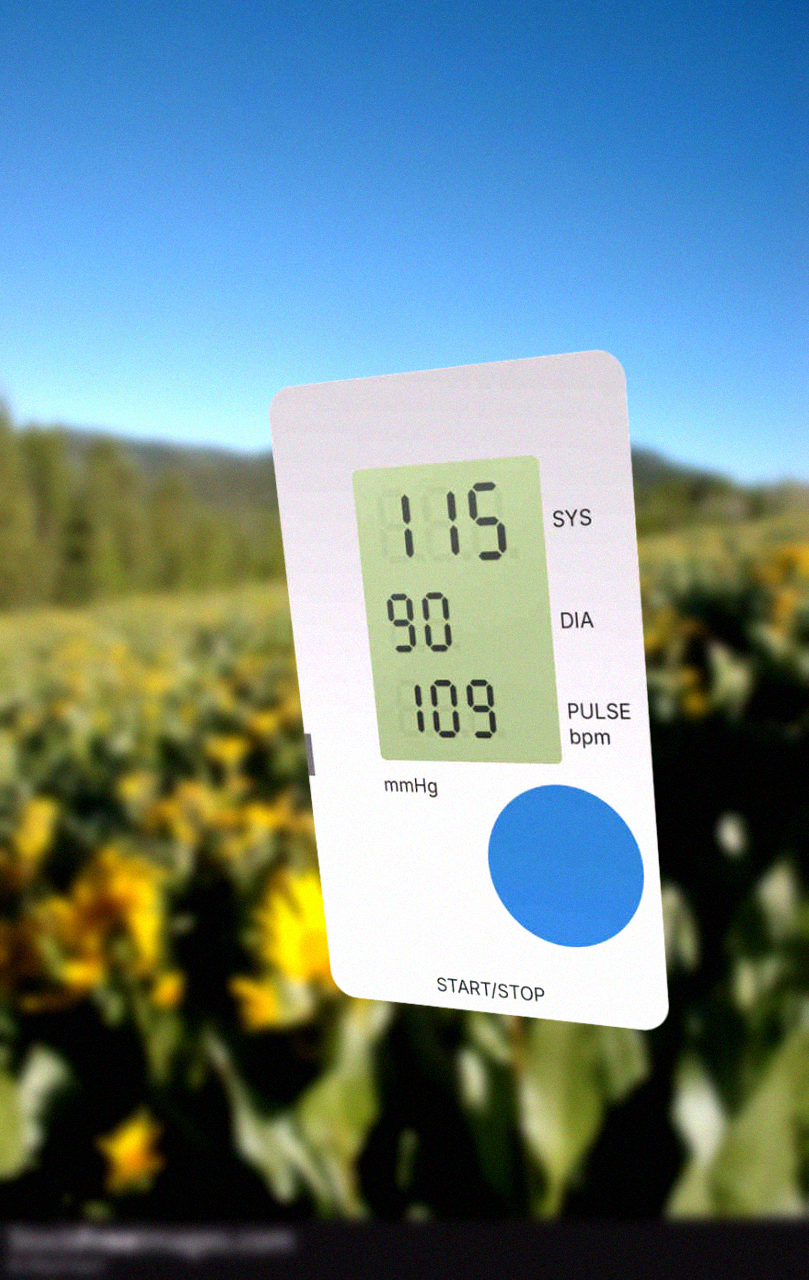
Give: **90** mmHg
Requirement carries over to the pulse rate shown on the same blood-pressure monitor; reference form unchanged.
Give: **109** bpm
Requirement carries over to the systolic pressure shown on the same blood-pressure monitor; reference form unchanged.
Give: **115** mmHg
